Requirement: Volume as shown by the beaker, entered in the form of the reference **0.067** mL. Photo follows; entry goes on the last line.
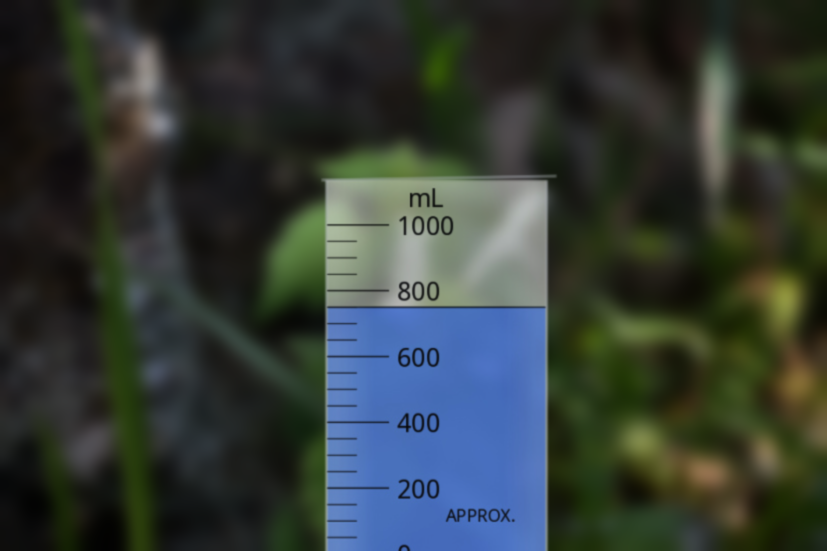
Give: **750** mL
